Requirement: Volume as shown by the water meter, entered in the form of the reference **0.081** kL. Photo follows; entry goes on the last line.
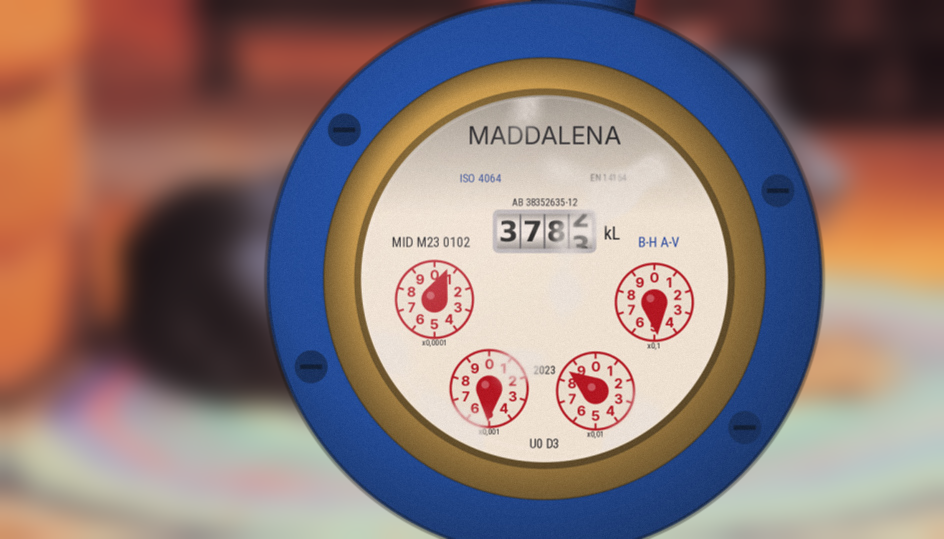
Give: **3782.4850** kL
